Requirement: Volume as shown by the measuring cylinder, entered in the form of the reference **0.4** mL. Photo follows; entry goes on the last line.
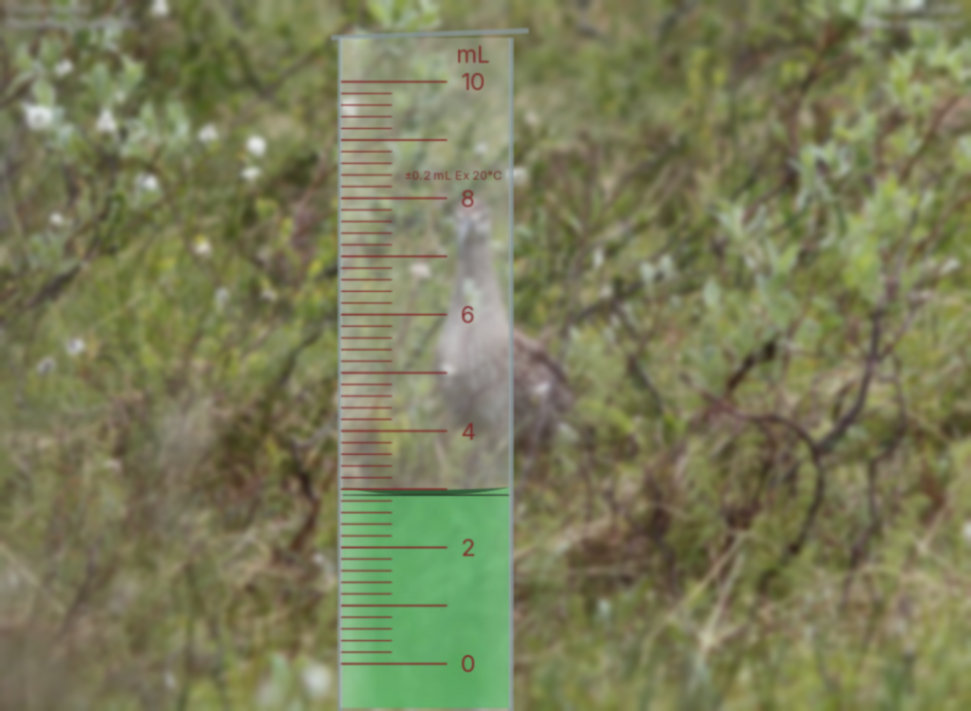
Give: **2.9** mL
